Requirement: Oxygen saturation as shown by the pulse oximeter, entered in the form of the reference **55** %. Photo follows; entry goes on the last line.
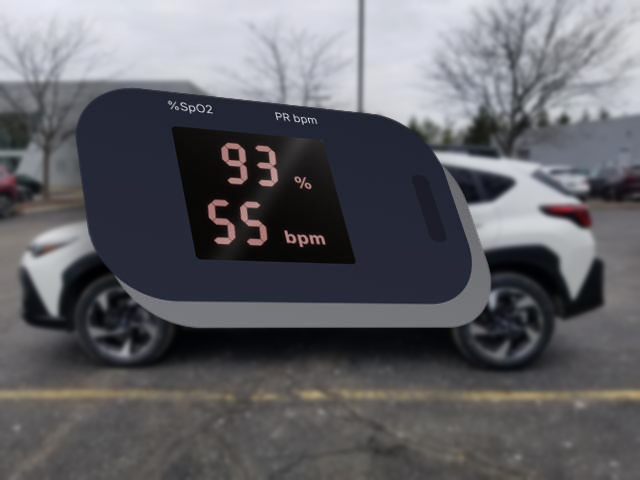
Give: **93** %
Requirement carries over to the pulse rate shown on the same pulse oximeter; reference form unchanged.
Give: **55** bpm
